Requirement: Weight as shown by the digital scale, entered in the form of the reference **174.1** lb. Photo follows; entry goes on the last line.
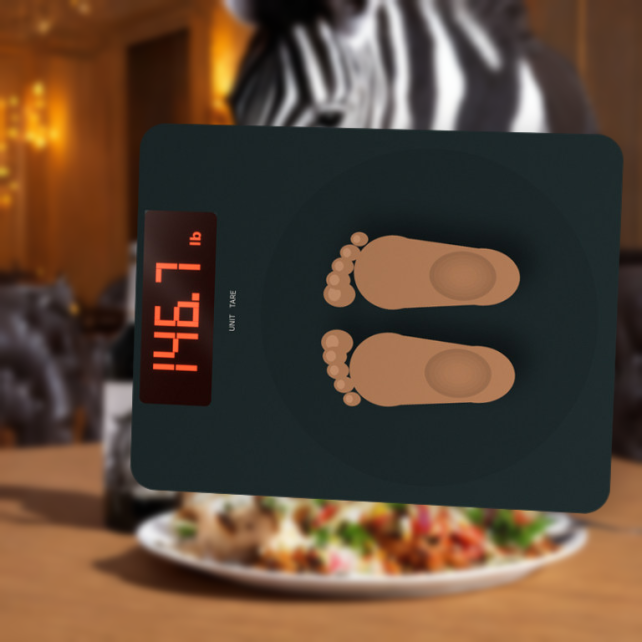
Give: **146.7** lb
